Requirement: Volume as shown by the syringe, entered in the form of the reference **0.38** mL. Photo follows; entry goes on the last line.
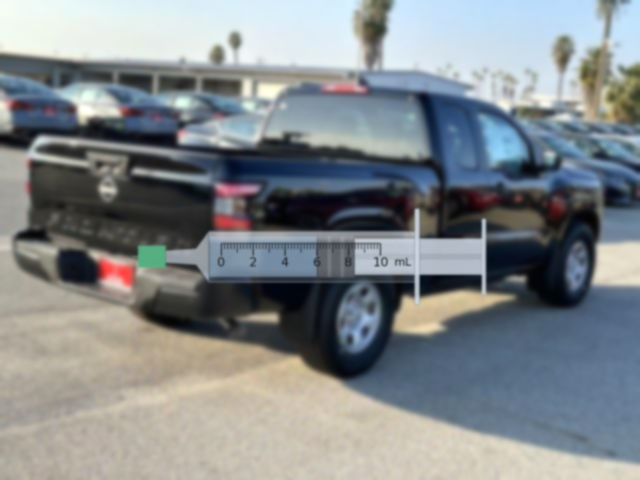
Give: **6** mL
